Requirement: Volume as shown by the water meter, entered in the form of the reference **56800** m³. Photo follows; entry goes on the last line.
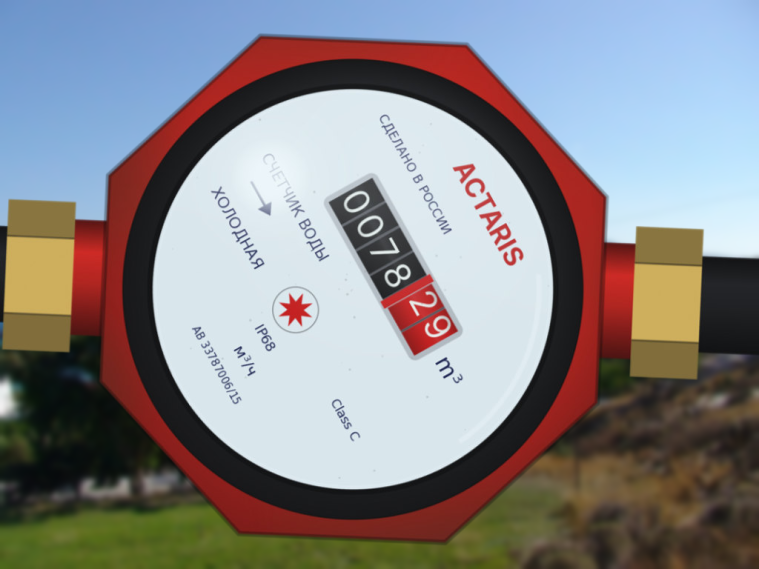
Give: **78.29** m³
